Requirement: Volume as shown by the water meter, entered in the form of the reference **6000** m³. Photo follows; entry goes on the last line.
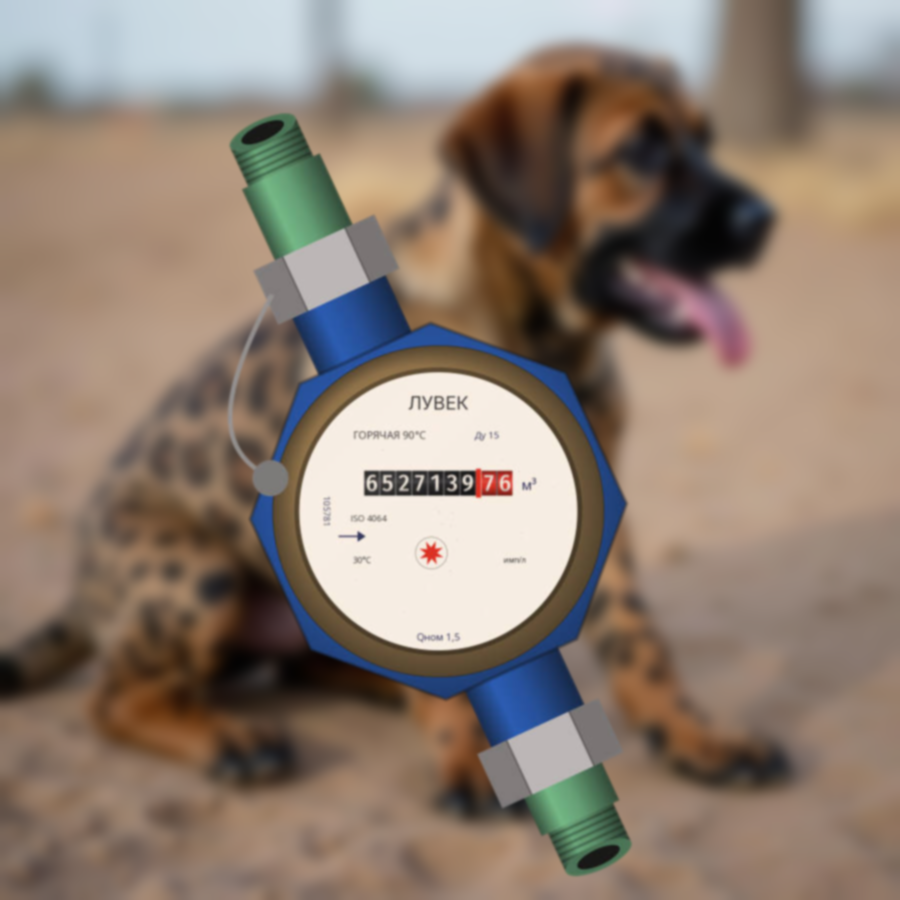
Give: **6527139.76** m³
